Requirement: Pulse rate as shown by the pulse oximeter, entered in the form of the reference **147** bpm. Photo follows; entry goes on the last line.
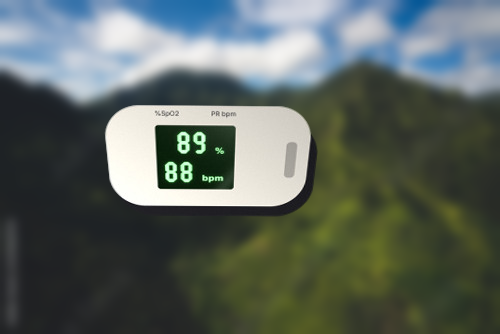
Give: **88** bpm
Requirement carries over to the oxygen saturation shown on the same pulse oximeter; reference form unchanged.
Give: **89** %
